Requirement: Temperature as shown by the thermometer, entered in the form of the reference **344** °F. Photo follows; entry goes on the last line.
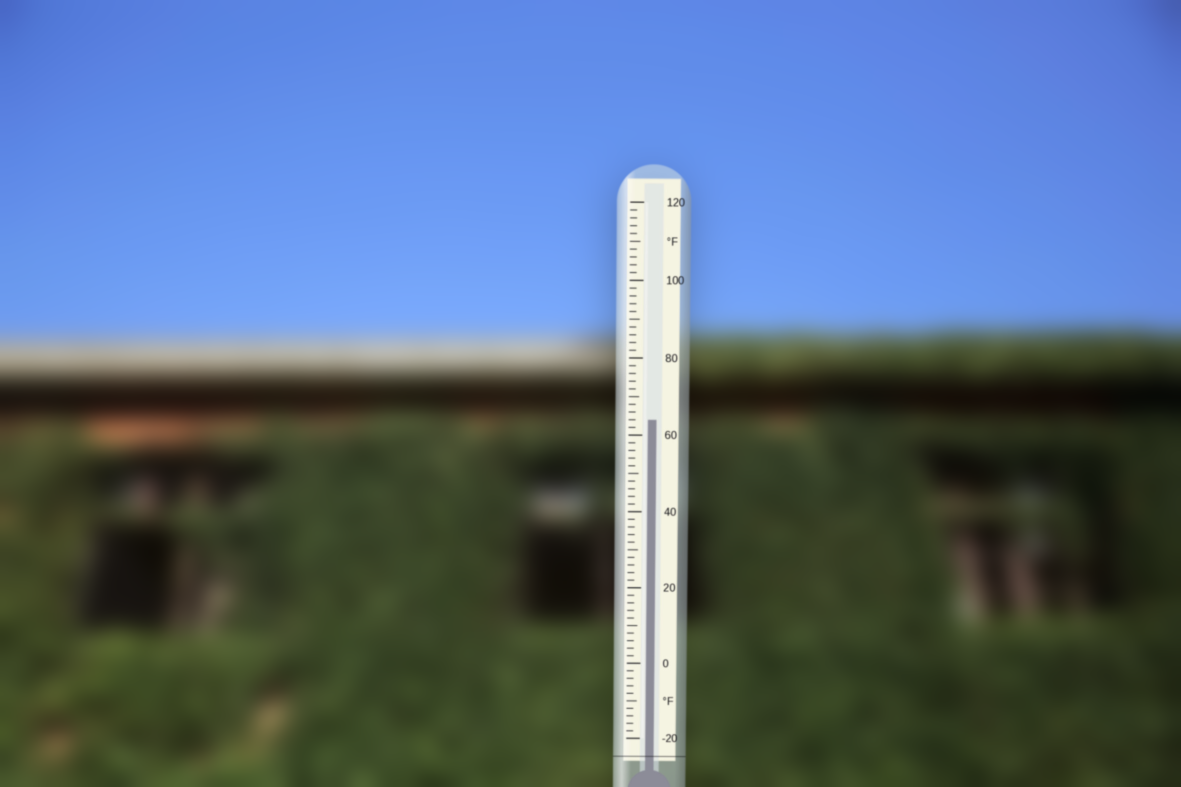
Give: **64** °F
